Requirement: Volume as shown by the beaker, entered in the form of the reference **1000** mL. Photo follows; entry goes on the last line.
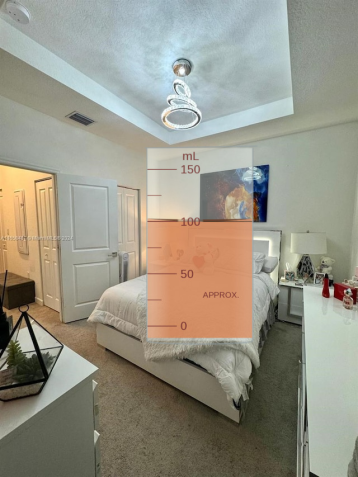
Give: **100** mL
